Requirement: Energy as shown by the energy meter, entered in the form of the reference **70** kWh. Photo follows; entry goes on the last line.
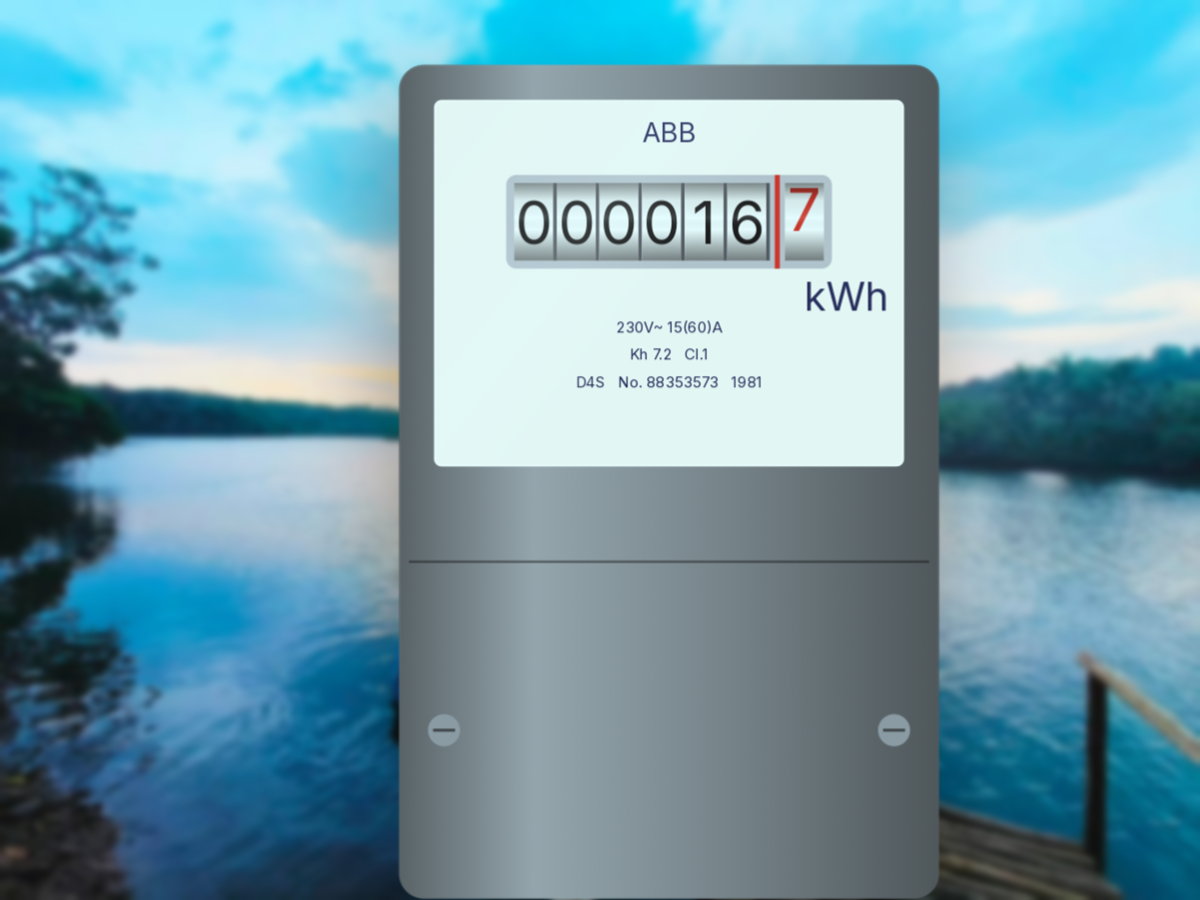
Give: **16.7** kWh
